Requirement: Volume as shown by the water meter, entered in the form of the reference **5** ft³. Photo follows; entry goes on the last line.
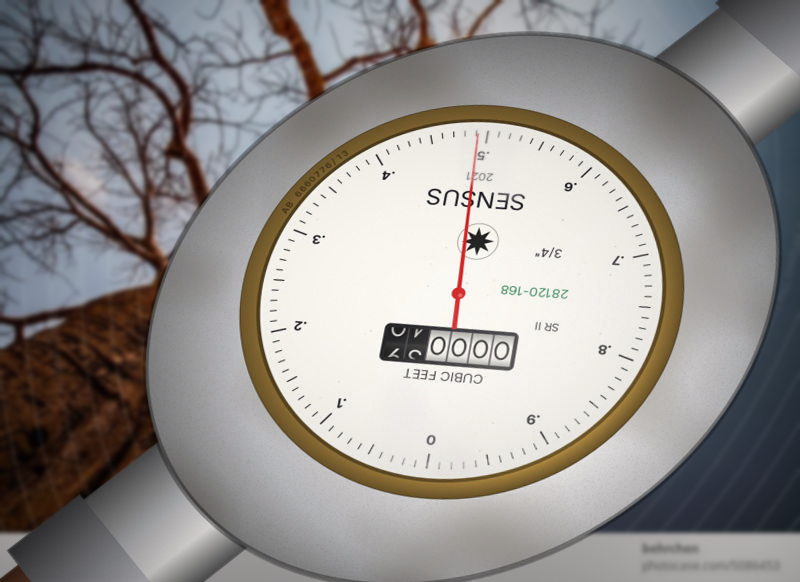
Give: **39.49** ft³
